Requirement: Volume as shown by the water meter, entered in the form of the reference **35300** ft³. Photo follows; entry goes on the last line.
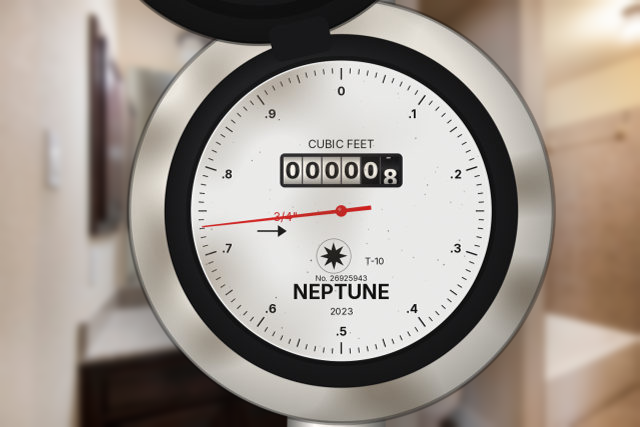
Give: **7.73** ft³
